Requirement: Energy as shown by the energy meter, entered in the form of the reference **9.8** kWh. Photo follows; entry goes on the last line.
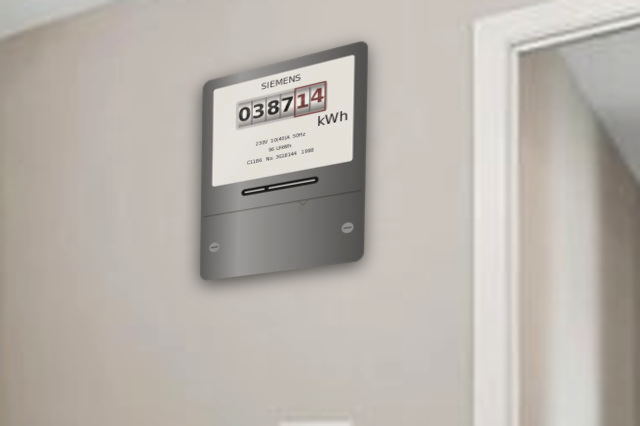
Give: **387.14** kWh
